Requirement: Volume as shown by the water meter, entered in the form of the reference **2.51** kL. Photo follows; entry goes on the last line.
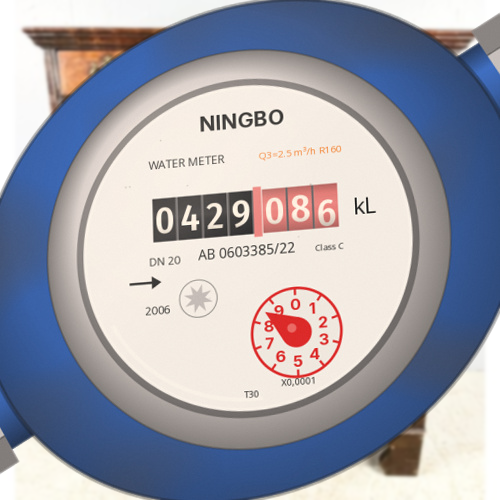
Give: **429.0858** kL
